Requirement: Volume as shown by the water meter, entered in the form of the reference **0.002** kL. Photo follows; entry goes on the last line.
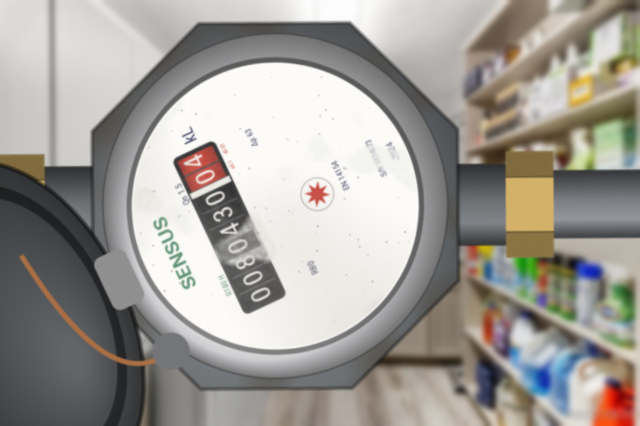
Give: **80430.04** kL
